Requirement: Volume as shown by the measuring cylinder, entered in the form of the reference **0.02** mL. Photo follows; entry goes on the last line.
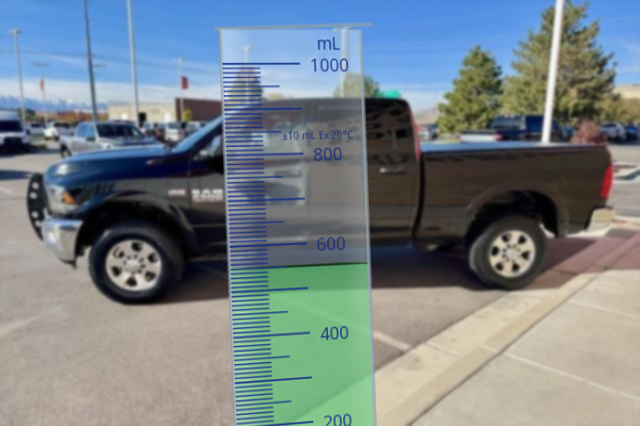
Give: **550** mL
